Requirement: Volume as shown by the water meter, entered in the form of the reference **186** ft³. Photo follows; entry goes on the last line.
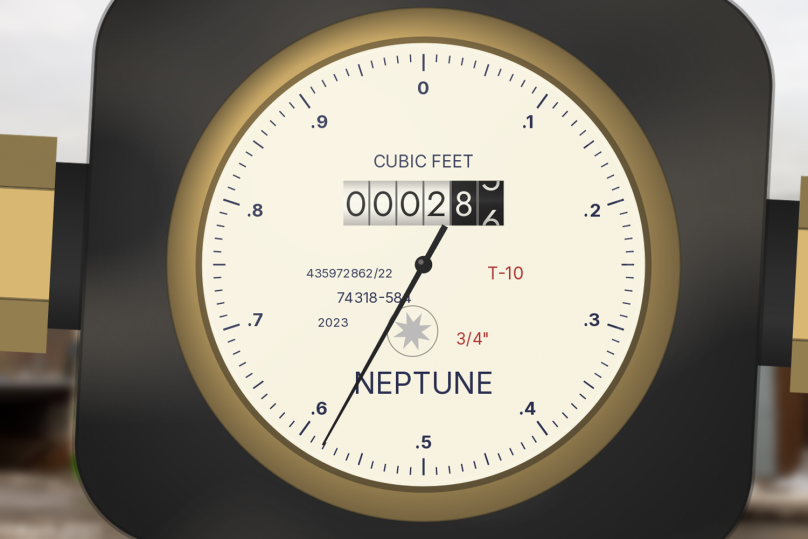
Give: **285.58** ft³
